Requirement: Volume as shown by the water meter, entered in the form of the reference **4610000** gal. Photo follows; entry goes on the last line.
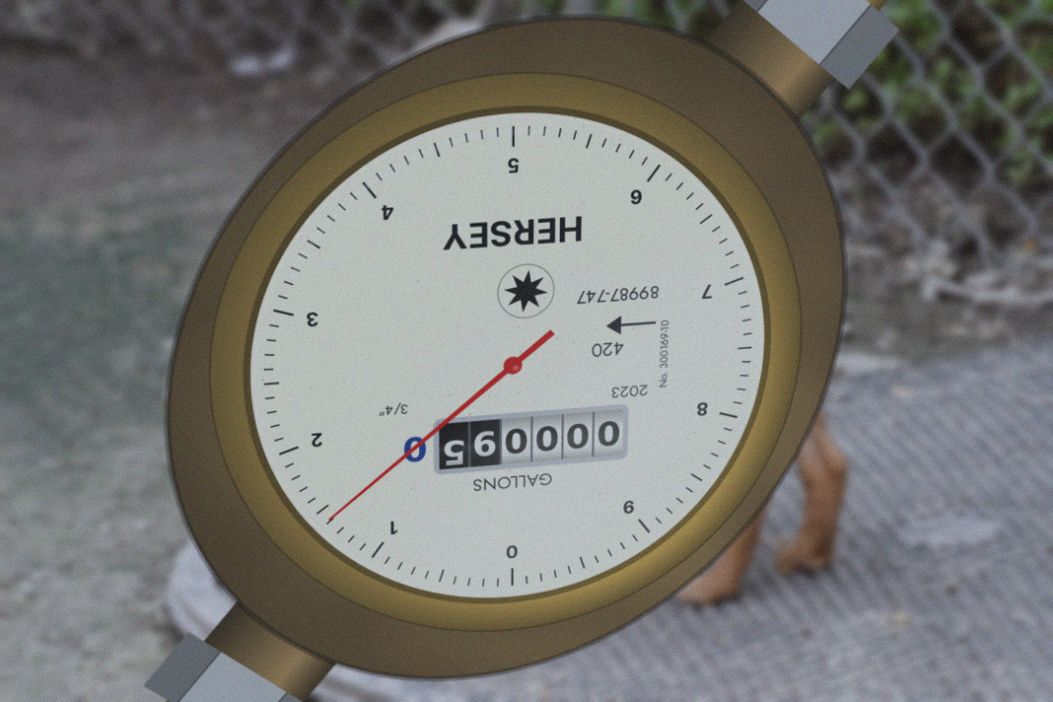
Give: **951.4** gal
